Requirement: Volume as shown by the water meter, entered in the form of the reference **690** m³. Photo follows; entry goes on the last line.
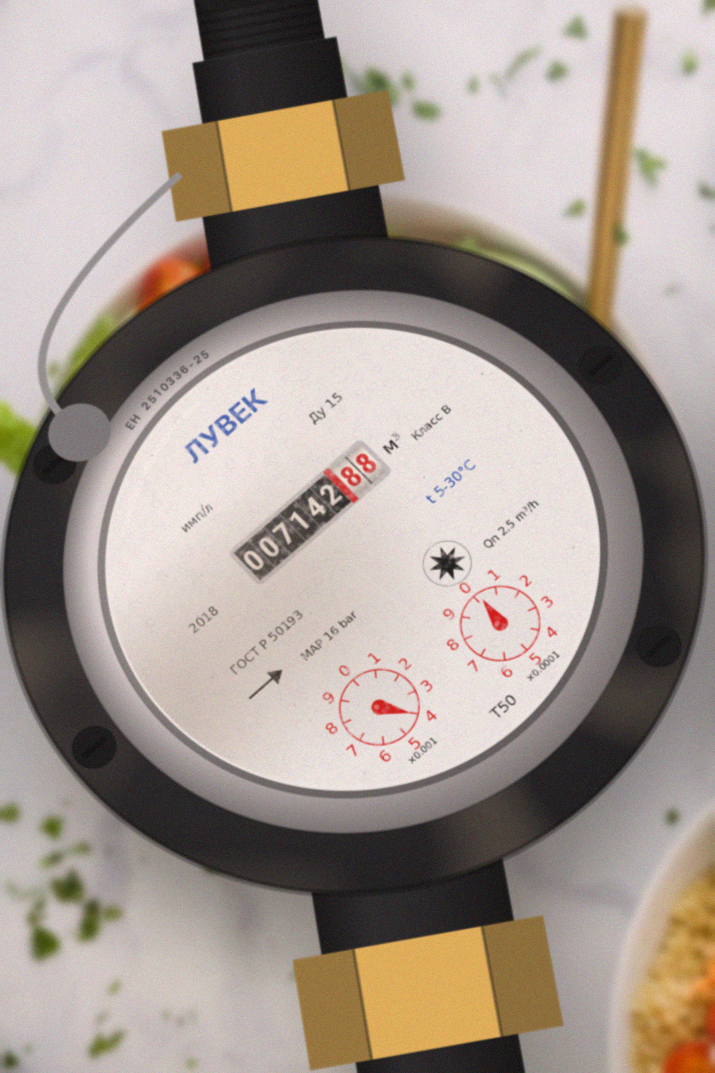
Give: **7142.8840** m³
